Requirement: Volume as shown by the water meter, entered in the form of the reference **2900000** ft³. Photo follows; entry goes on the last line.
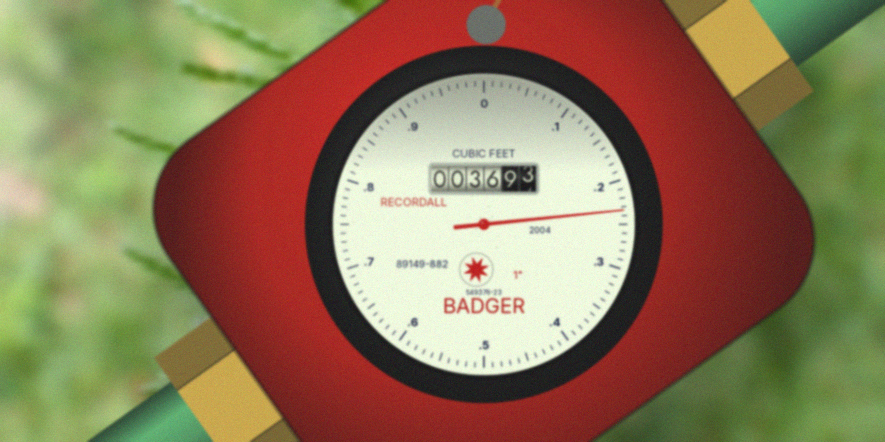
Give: **3693.23** ft³
